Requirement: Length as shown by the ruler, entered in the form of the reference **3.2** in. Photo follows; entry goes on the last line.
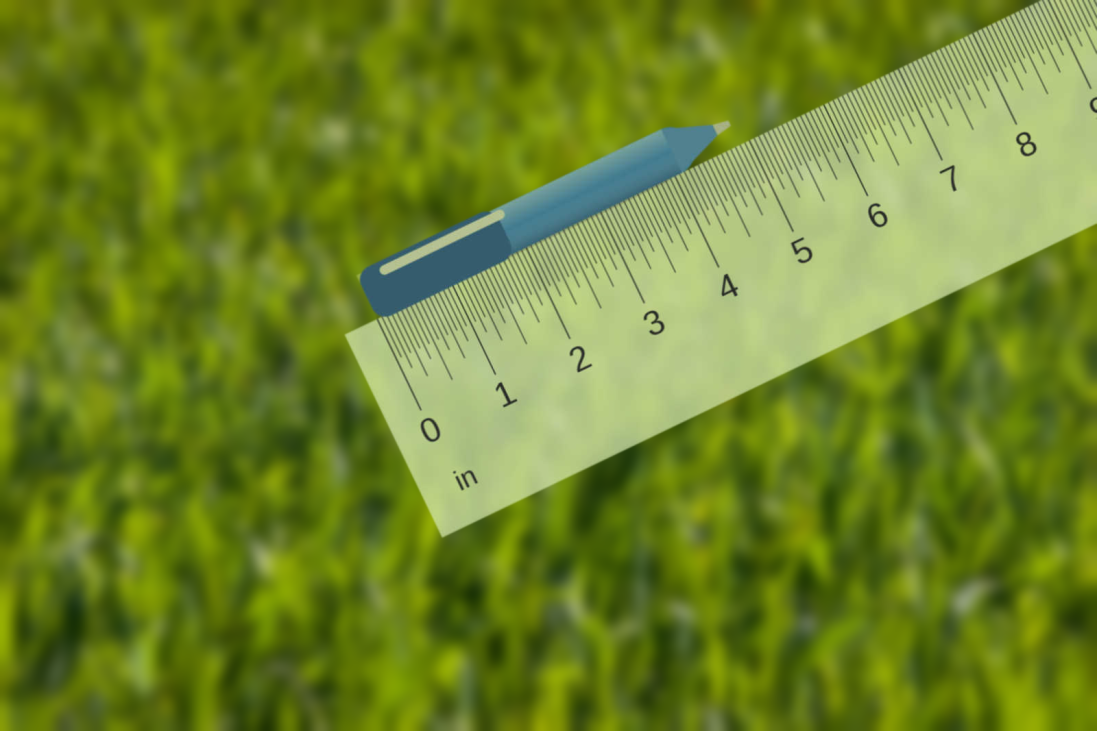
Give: **4.875** in
